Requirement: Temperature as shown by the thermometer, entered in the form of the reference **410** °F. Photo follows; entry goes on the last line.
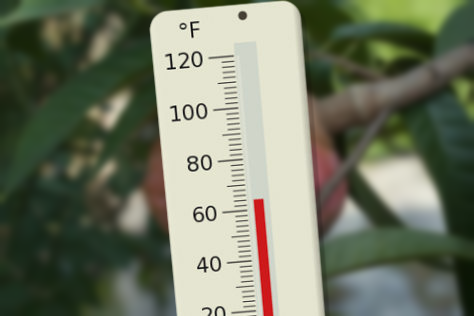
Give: **64** °F
